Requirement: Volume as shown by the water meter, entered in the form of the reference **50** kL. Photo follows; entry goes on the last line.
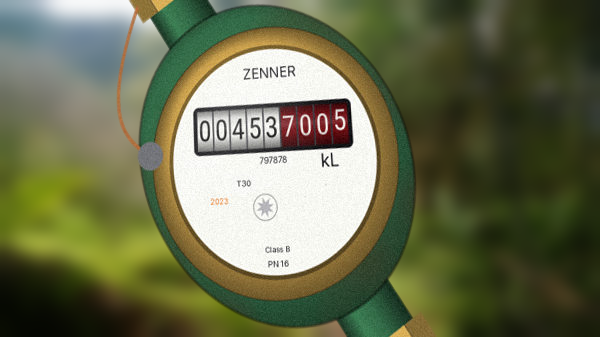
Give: **453.7005** kL
